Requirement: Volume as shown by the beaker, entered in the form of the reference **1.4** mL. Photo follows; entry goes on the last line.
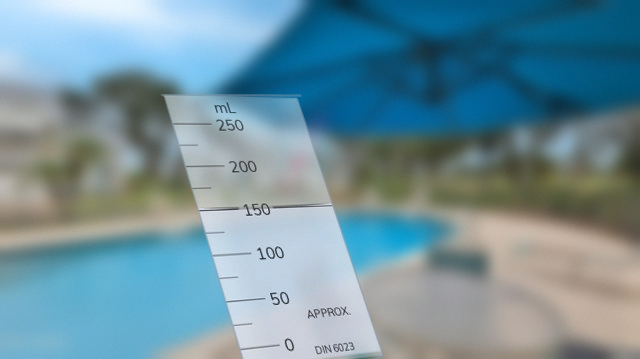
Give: **150** mL
